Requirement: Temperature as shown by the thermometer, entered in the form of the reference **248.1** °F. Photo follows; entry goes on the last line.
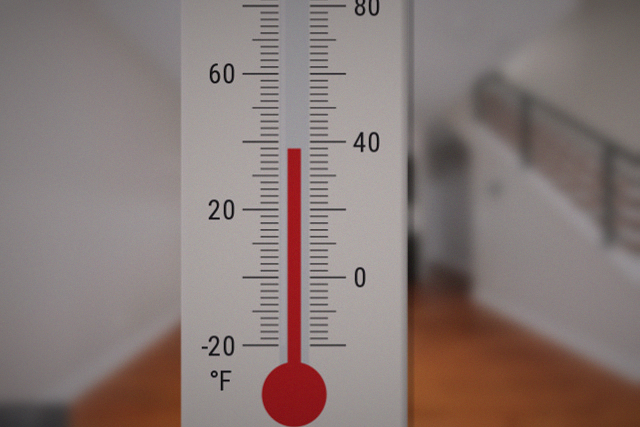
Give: **38** °F
